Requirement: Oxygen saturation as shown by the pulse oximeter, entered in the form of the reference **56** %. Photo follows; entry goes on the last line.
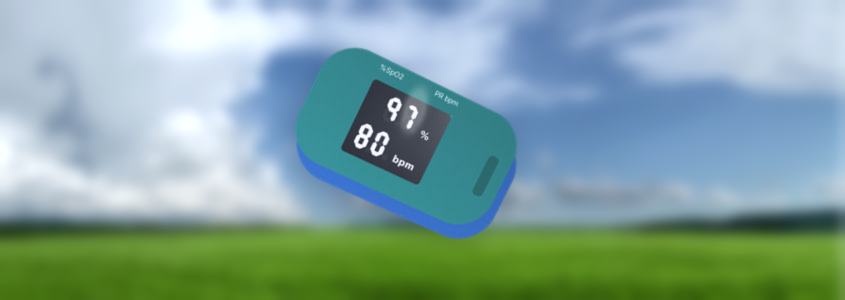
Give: **97** %
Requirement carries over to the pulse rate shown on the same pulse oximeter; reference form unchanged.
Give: **80** bpm
